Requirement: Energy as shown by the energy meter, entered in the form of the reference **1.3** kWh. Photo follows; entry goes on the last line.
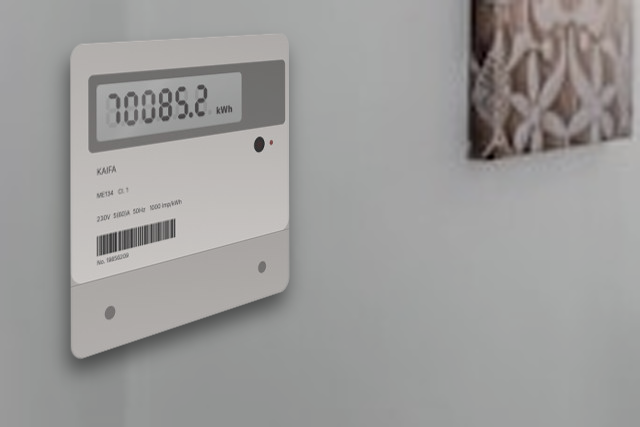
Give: **70085.2** kWh
